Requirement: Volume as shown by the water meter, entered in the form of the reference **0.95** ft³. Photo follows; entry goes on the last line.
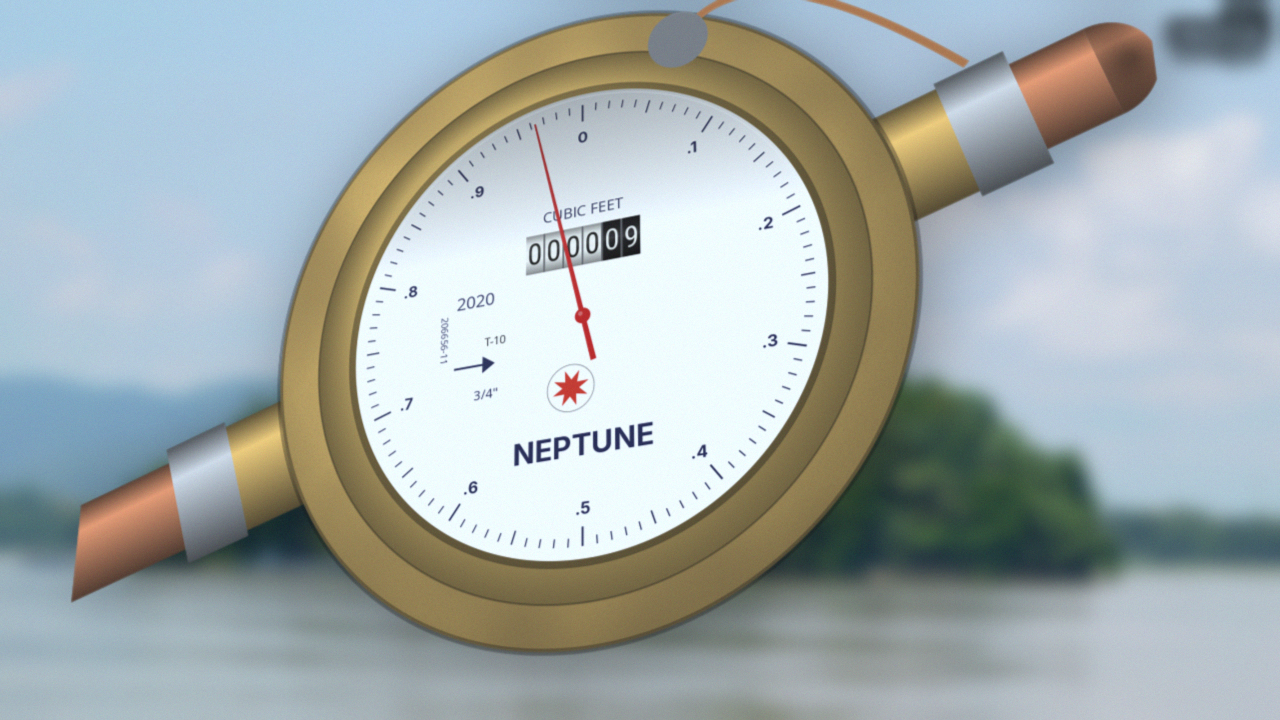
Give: **8.96** ft³
